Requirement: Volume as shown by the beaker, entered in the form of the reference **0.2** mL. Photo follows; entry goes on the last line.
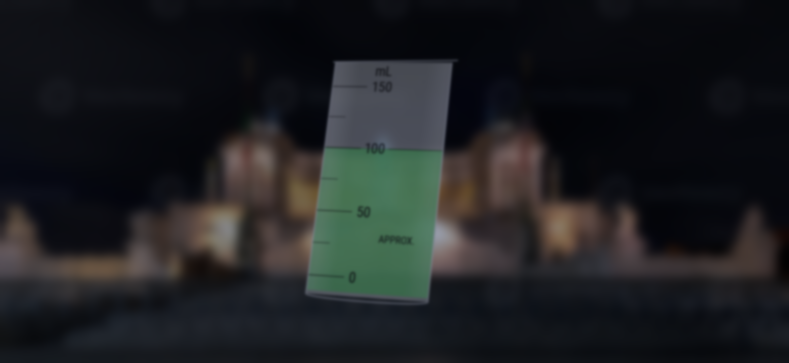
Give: **100** mL
